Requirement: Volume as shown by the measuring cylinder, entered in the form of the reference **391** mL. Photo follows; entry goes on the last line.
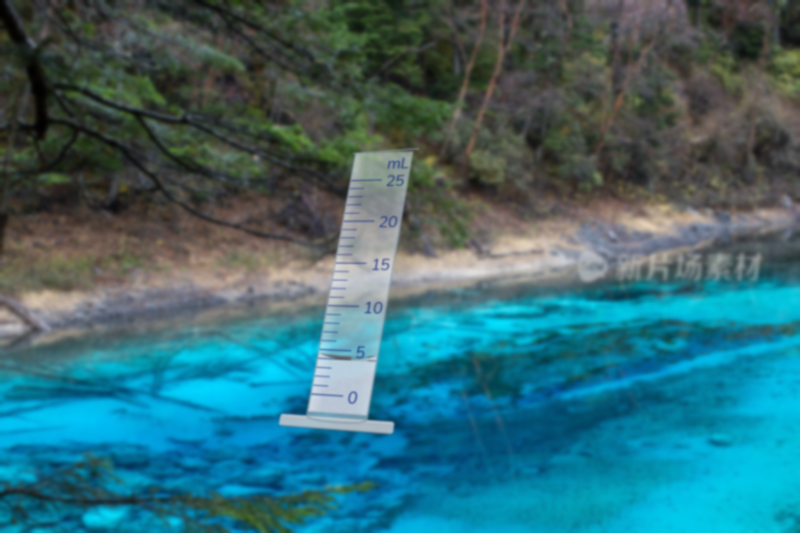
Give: **4** mL
